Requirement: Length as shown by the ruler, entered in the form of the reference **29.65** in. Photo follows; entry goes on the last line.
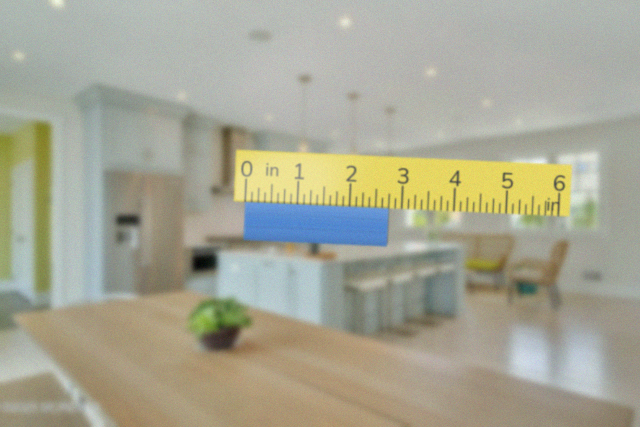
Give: **2.75** in
